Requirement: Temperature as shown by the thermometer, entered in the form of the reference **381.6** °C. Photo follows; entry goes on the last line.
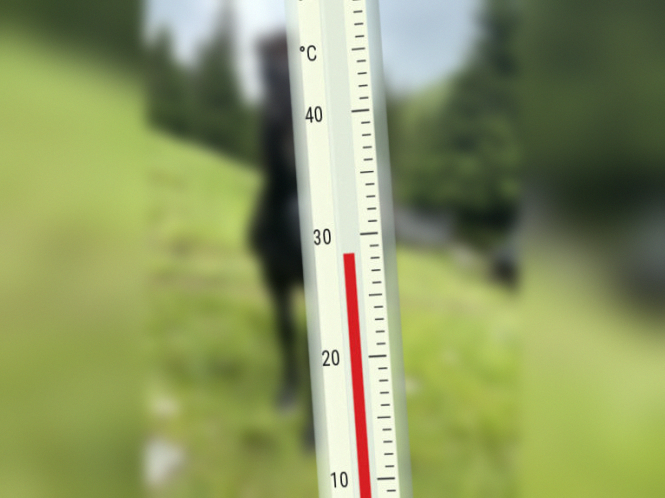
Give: **28.5** °C
